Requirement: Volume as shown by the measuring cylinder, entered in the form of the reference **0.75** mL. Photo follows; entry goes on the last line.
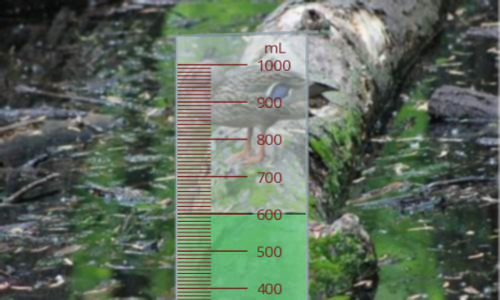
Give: **600** mL
